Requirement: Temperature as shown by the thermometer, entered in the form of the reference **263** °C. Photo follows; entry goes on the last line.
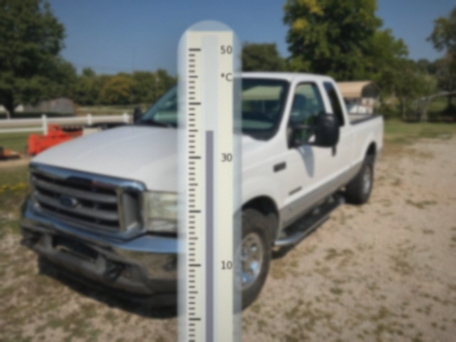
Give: **35** °C
